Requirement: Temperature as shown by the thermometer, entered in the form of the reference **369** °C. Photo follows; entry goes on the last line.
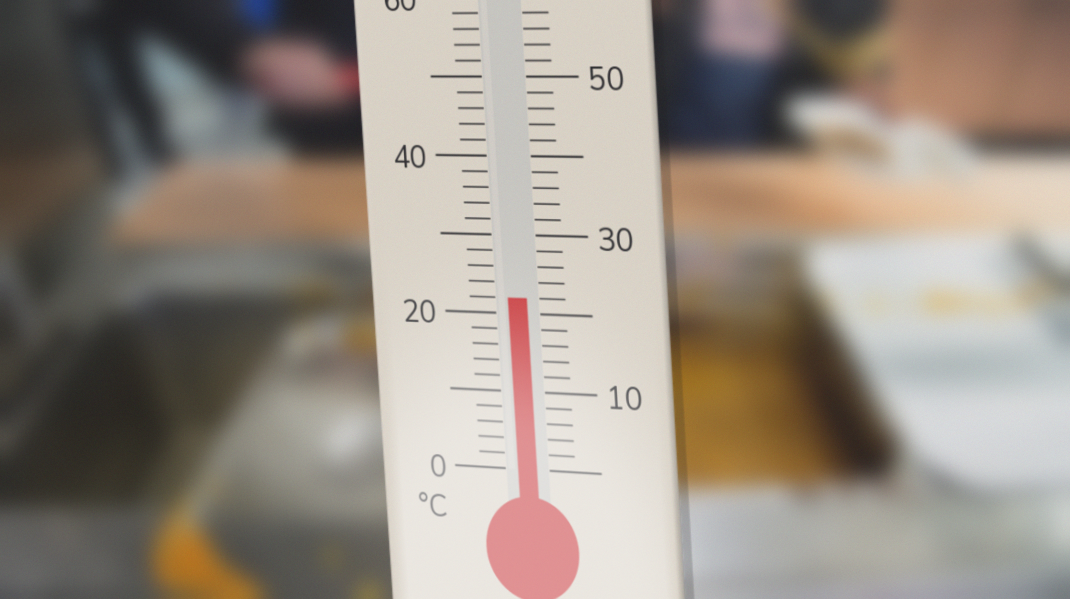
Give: **22** °C
